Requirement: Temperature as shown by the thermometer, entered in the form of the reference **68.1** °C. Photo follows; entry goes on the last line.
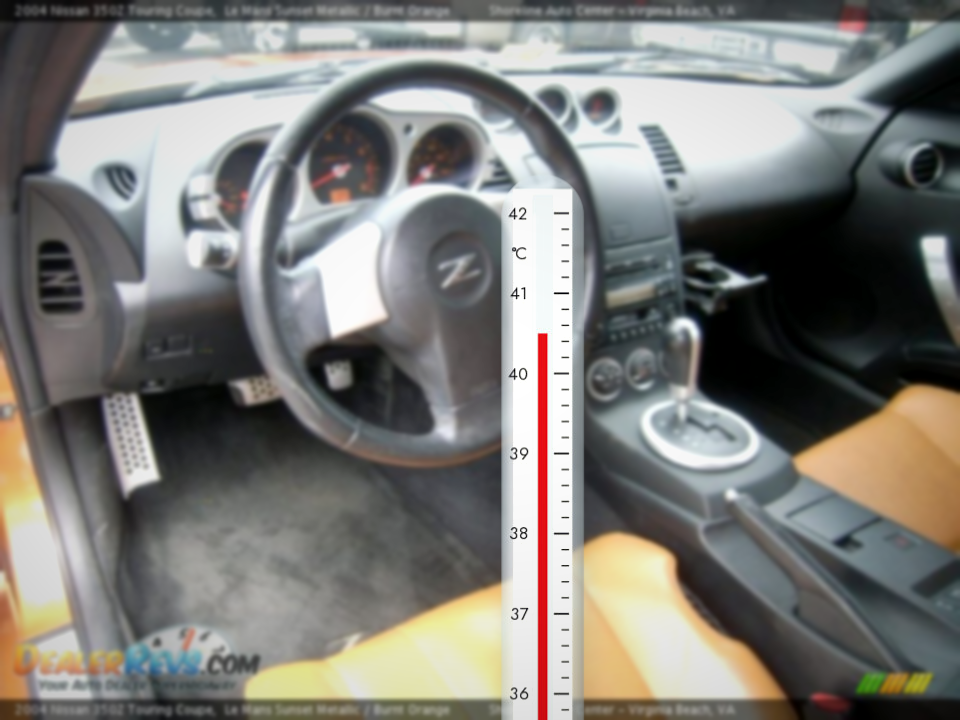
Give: **40.5** °C
